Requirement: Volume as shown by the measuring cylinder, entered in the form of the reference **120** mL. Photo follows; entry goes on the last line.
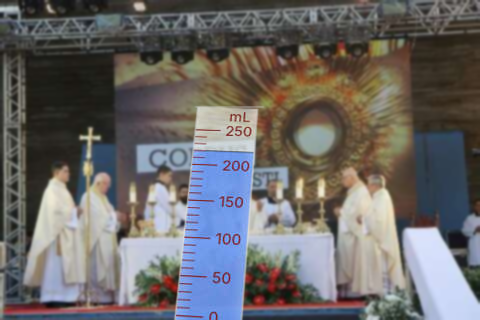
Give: **220** mL
